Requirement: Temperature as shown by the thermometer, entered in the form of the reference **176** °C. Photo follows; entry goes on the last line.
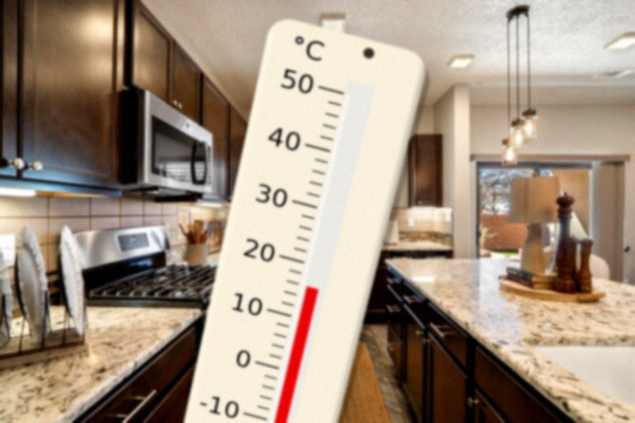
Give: **16** °C
